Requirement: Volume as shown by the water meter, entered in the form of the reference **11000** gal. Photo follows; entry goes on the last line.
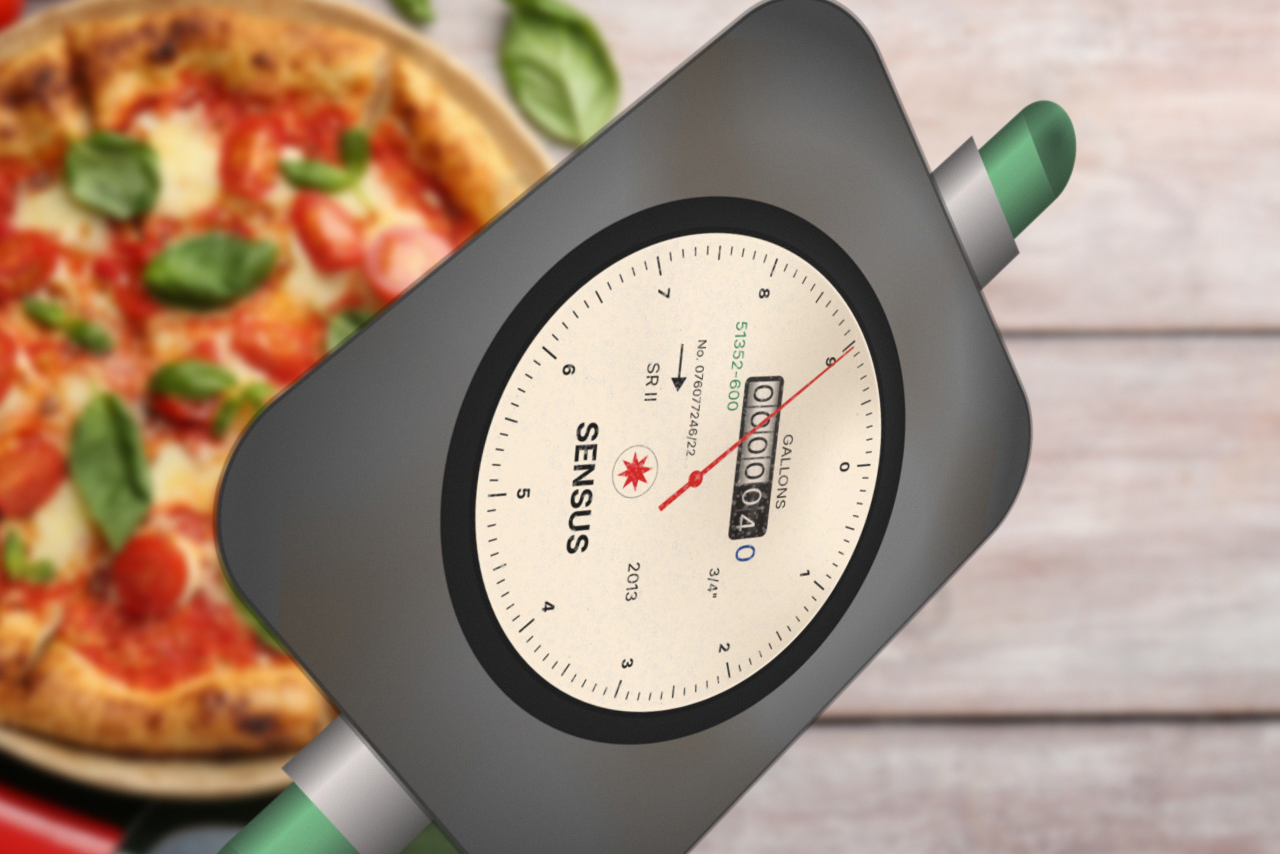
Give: **39.0** gal
